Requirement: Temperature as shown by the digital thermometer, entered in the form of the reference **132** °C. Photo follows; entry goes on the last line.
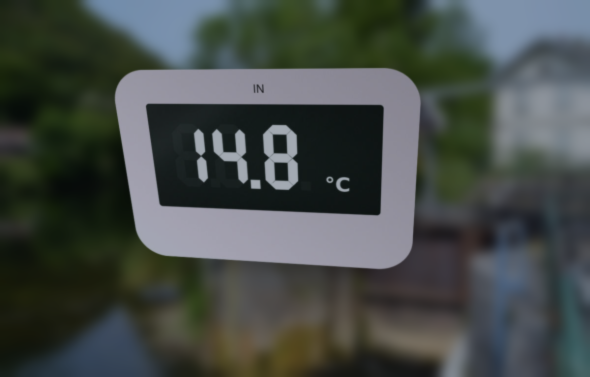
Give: **14.8** °C
